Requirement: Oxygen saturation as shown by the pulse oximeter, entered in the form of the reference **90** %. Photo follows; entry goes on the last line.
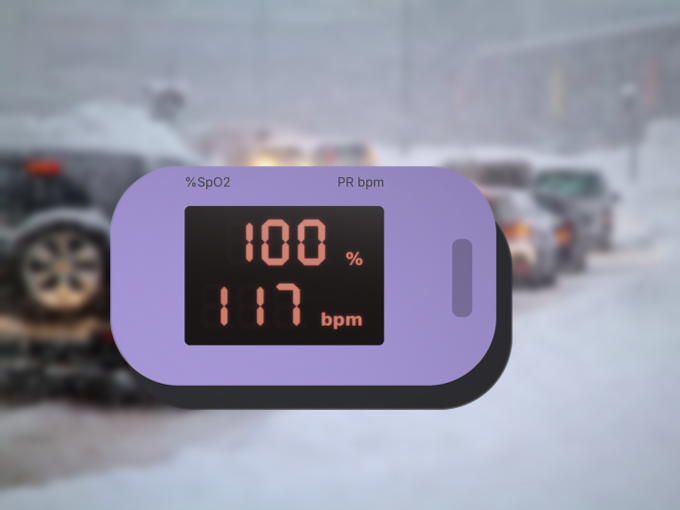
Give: **100** %
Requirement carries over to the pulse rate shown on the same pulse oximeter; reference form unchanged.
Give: **117** bpm
